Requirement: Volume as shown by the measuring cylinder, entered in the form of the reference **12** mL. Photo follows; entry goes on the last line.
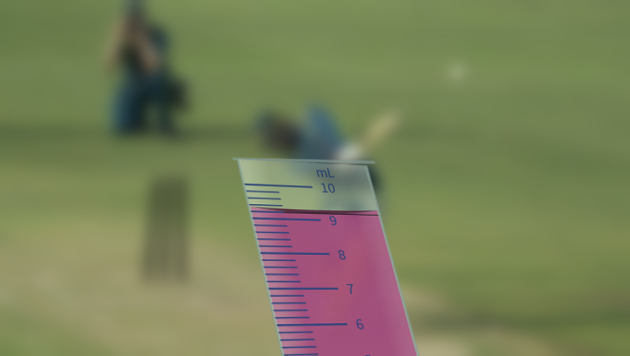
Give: **9.2** mL
